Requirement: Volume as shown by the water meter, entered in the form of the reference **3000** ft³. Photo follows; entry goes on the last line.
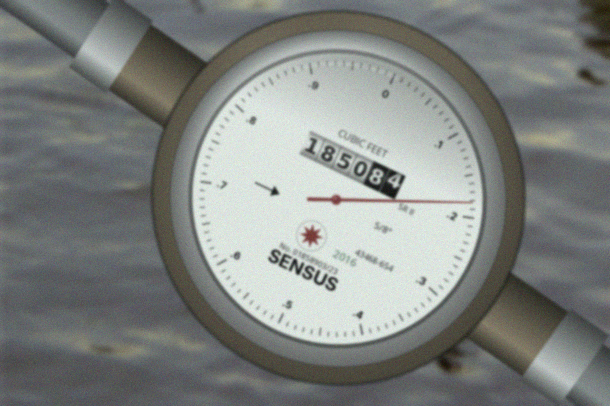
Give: **185084.18** ft³
